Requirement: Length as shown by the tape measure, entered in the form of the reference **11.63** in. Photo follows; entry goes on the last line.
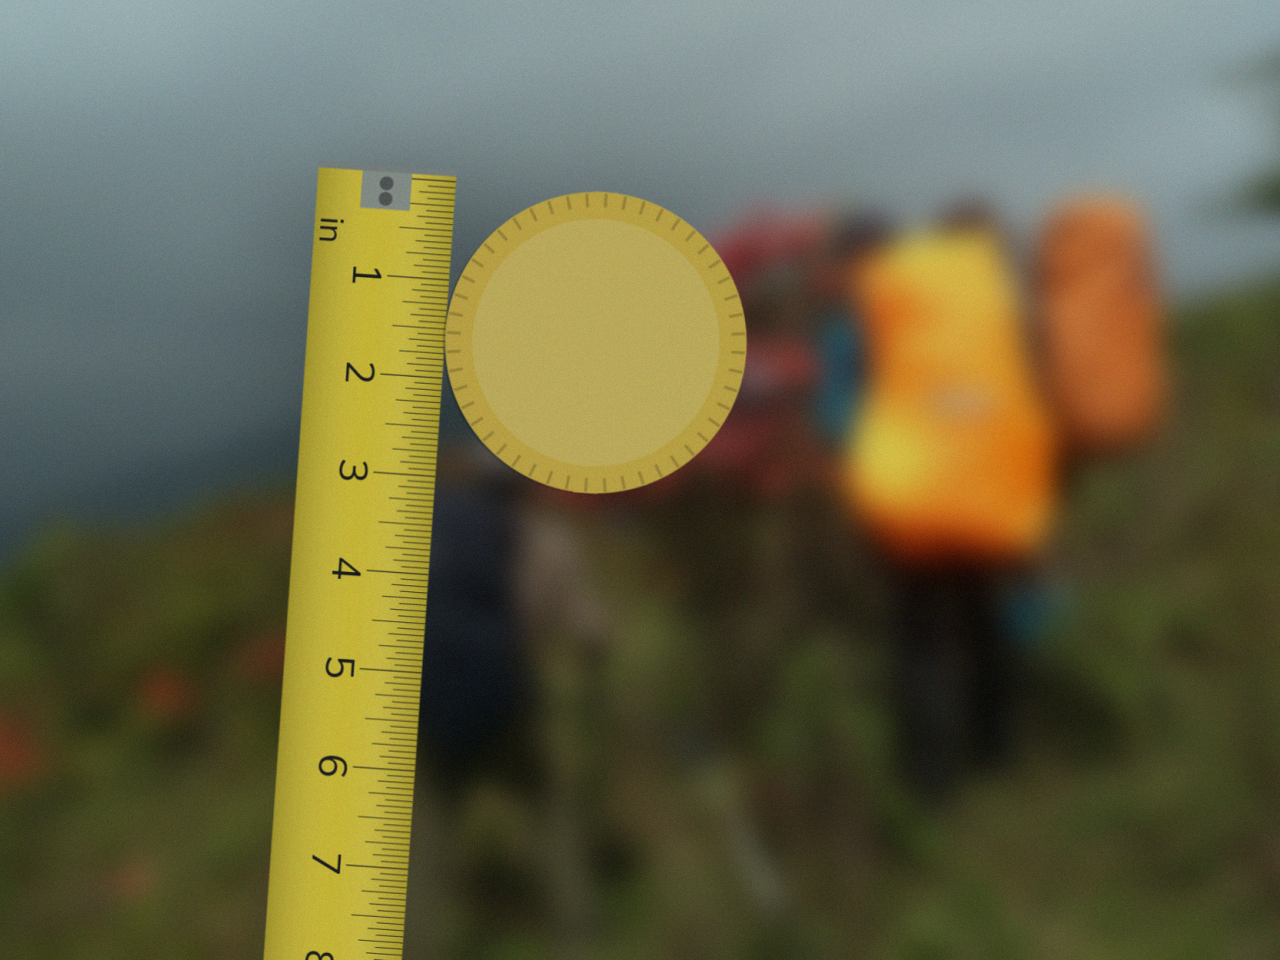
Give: **3.0625** in
